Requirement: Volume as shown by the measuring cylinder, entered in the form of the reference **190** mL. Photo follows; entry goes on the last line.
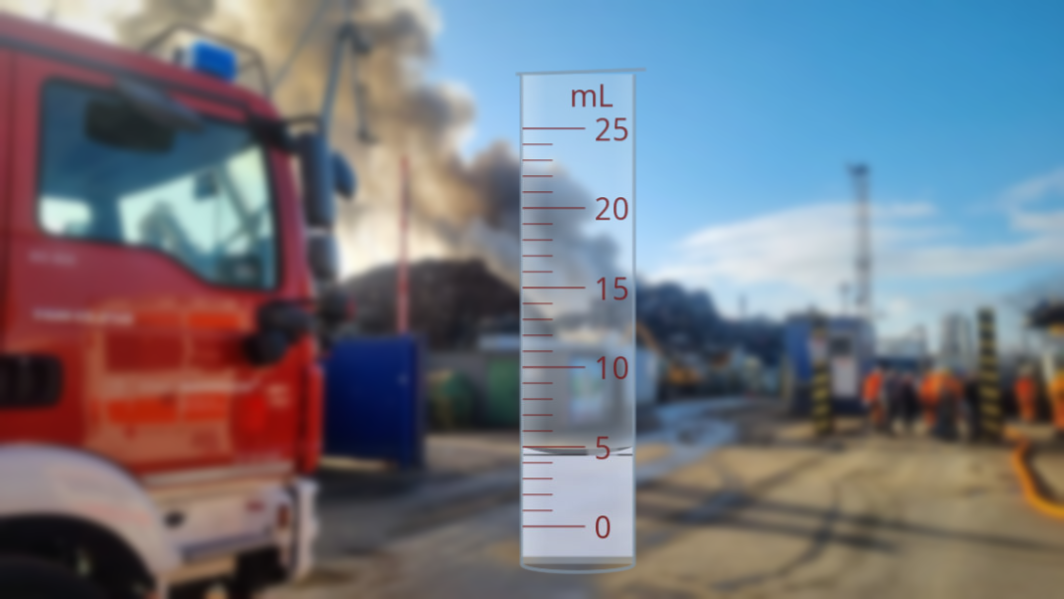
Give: **4.5** mL
